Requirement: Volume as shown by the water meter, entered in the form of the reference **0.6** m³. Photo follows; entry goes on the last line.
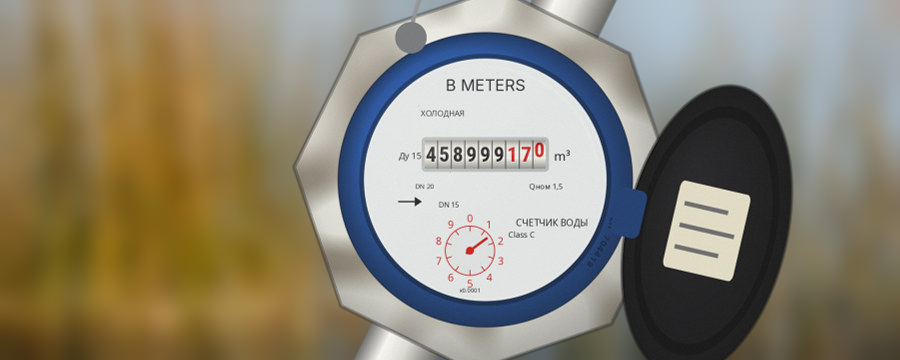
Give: **458999.1701** m³
